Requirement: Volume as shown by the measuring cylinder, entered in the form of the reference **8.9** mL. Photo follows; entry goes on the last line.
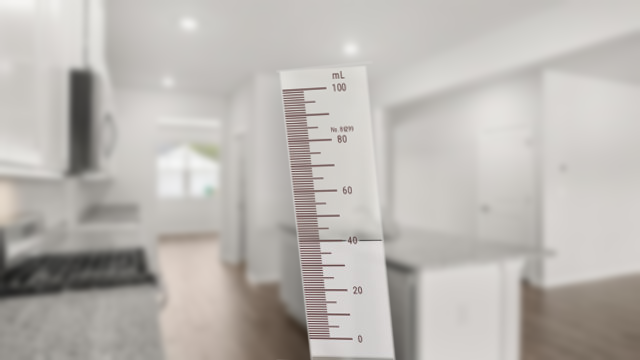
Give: **40** mL
